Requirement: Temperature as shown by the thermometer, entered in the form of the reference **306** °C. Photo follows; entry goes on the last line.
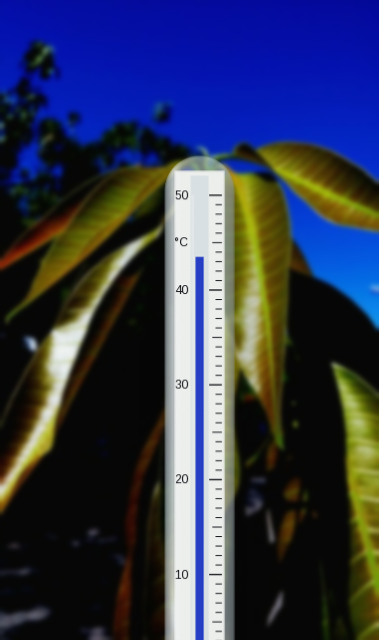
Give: **43.5** °C
